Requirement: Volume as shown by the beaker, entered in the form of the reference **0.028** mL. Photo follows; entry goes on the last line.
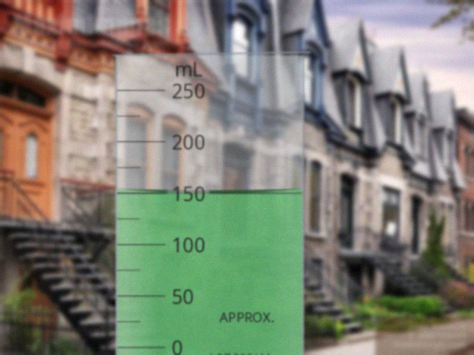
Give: **150** mL
